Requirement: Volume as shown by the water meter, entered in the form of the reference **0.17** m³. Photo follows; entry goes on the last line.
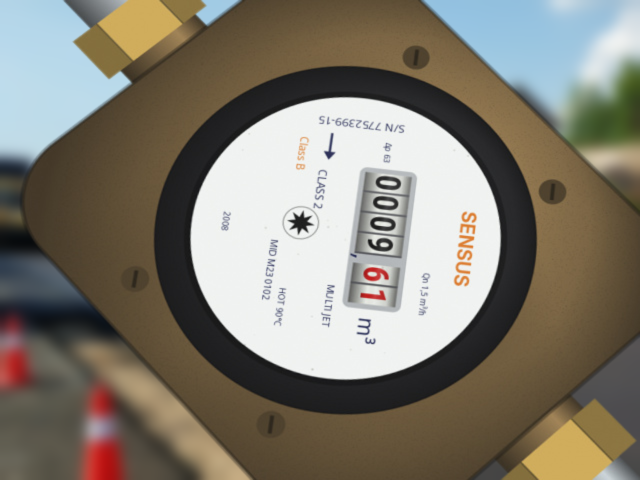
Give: **9.61** m³
